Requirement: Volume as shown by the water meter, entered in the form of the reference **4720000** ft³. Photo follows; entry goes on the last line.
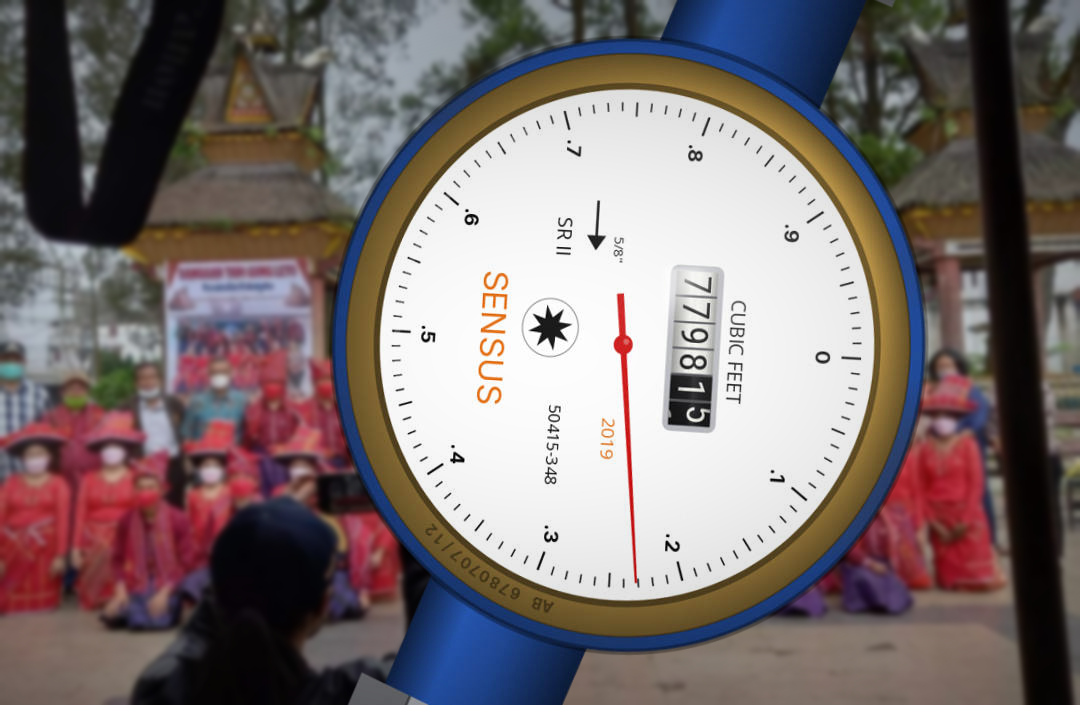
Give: **779815.23** ft³
